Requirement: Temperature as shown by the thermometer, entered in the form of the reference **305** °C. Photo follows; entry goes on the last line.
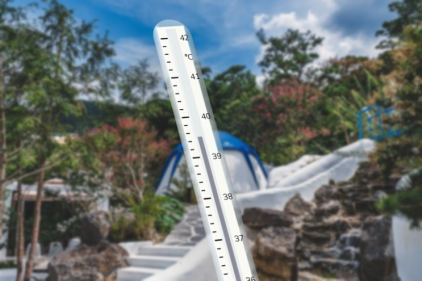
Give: **39.5** °C
